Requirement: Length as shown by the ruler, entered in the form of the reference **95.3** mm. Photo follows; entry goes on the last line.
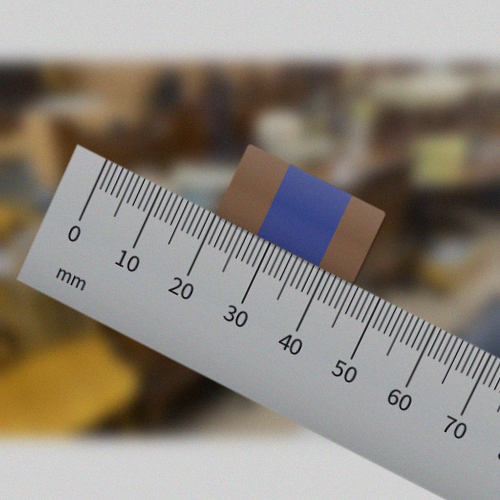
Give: **25** mm
